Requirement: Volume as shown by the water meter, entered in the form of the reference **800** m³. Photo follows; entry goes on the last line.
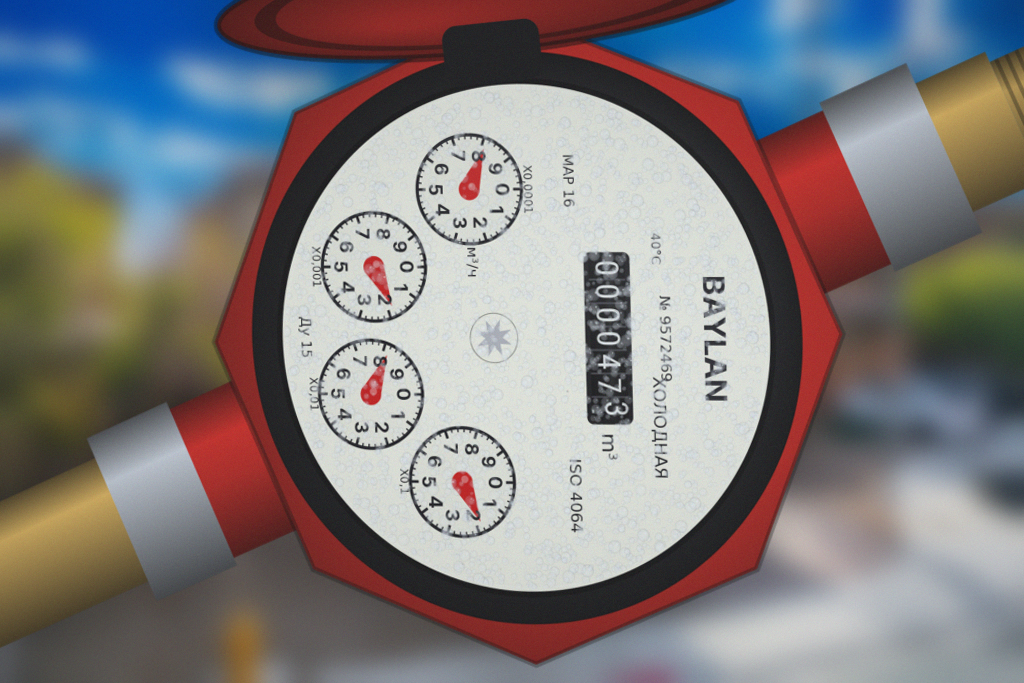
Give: **473.1818** m³
